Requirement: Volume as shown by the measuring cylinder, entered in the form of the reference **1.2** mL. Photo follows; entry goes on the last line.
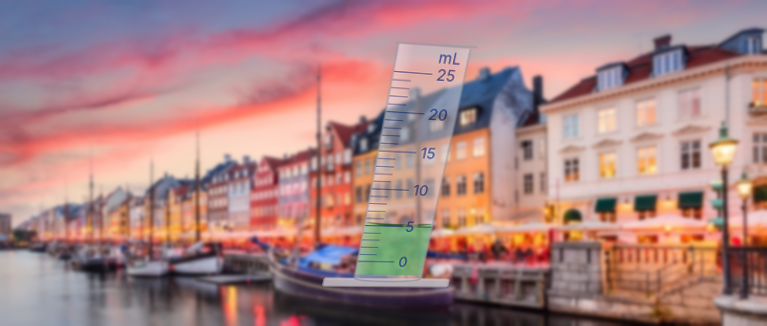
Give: **5** mL
